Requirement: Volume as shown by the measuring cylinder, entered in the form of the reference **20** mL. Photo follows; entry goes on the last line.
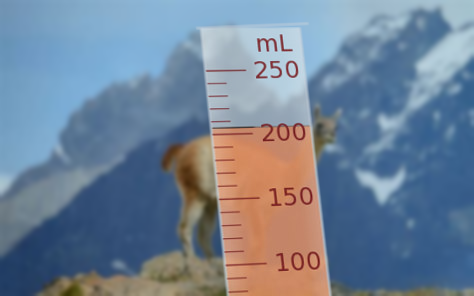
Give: **205** mL
